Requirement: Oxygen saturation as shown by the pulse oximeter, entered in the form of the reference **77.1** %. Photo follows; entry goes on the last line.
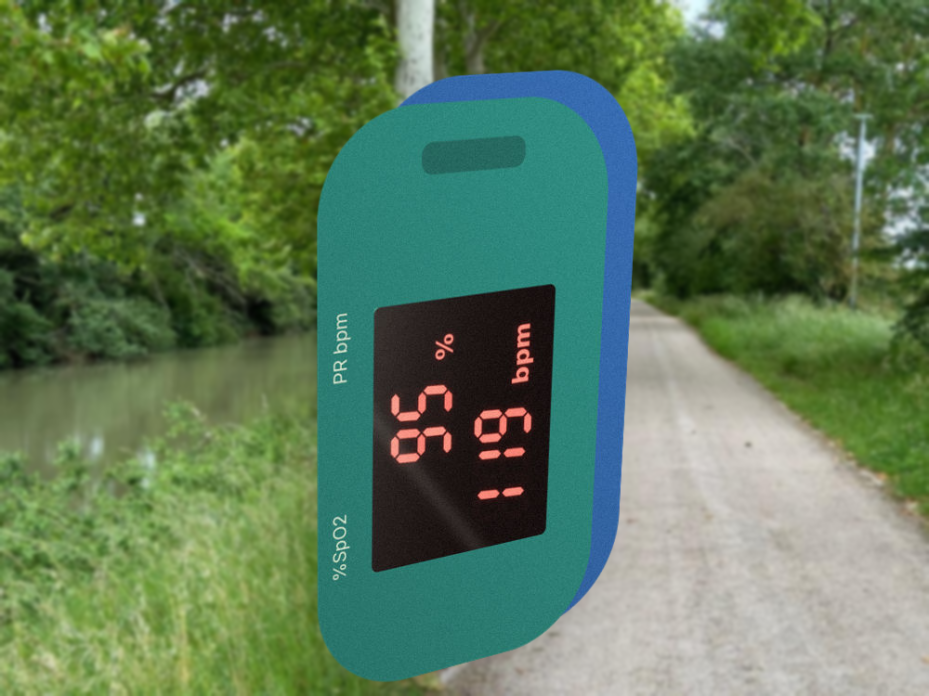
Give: **95** %
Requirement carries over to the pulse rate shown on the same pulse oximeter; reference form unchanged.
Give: **119** bpm
